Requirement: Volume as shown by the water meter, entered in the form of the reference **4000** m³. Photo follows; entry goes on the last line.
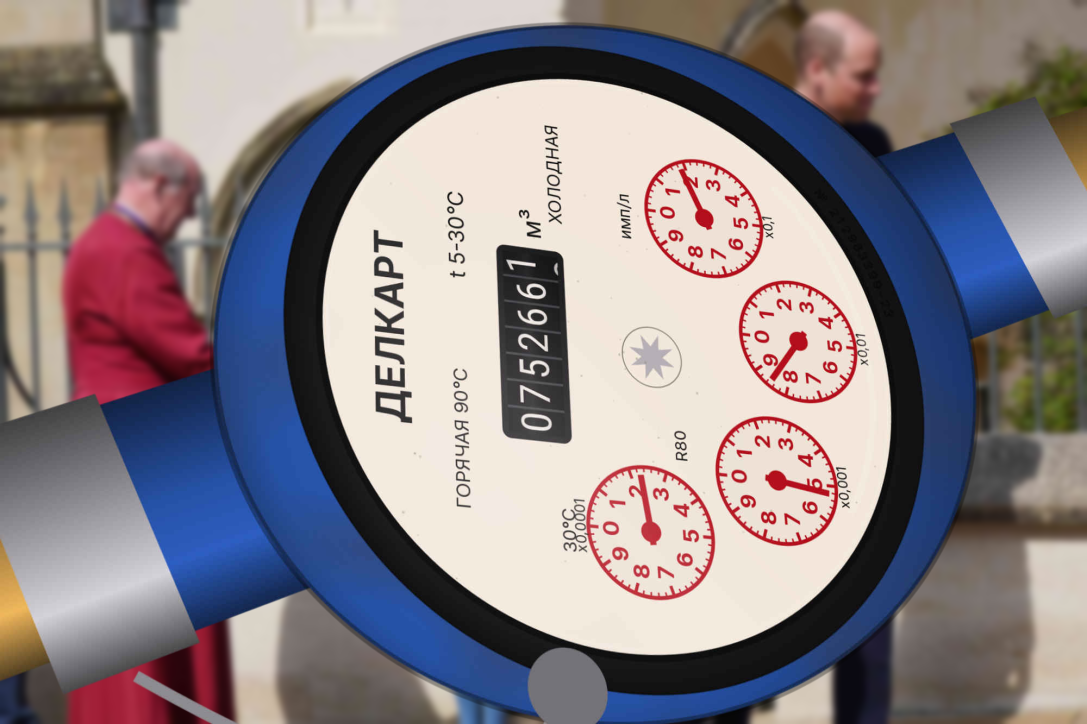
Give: **752661.1852** m³
